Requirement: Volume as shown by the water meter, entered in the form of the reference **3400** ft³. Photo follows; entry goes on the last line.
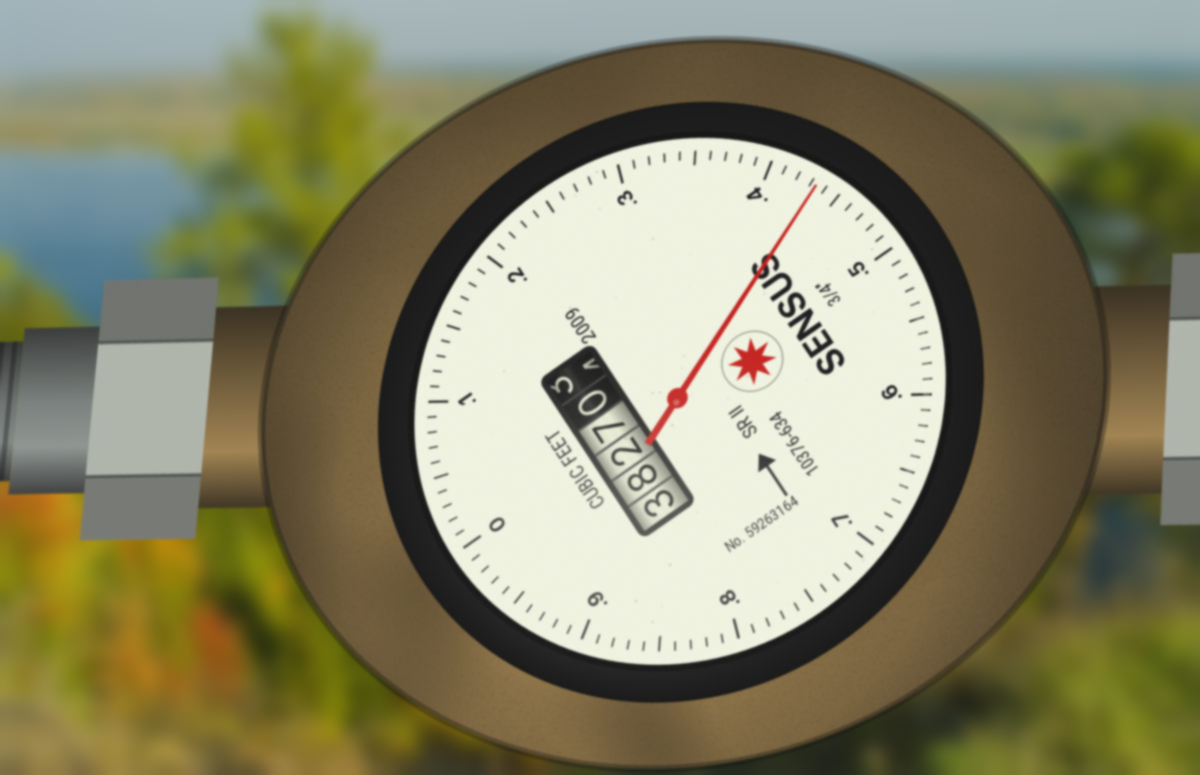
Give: **382703.43** ft³
